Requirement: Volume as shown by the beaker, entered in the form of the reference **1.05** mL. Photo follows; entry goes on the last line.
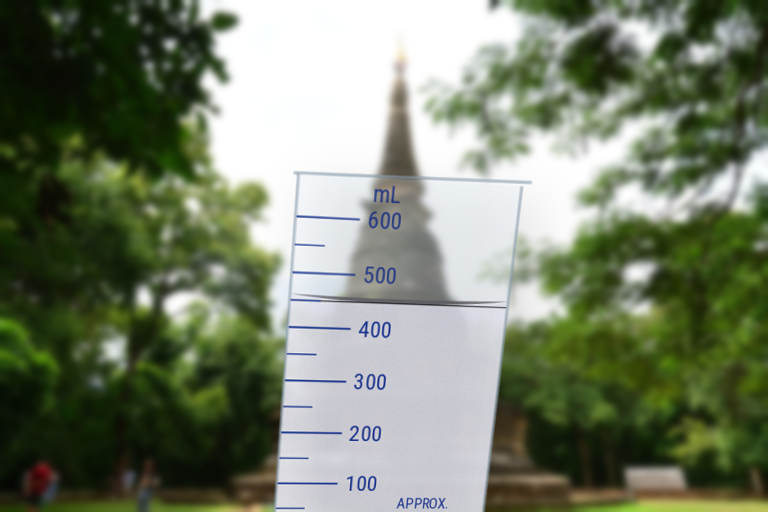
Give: **450** mL
